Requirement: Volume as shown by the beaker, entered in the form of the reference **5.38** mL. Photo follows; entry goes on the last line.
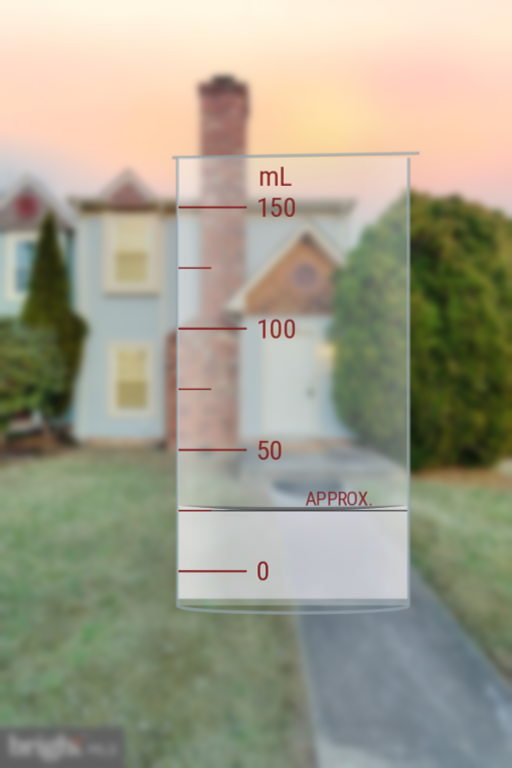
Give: **25** mL
